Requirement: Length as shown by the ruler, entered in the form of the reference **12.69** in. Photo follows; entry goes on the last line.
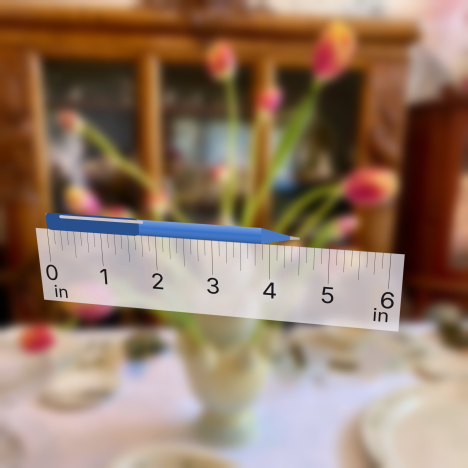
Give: **4.5** in
